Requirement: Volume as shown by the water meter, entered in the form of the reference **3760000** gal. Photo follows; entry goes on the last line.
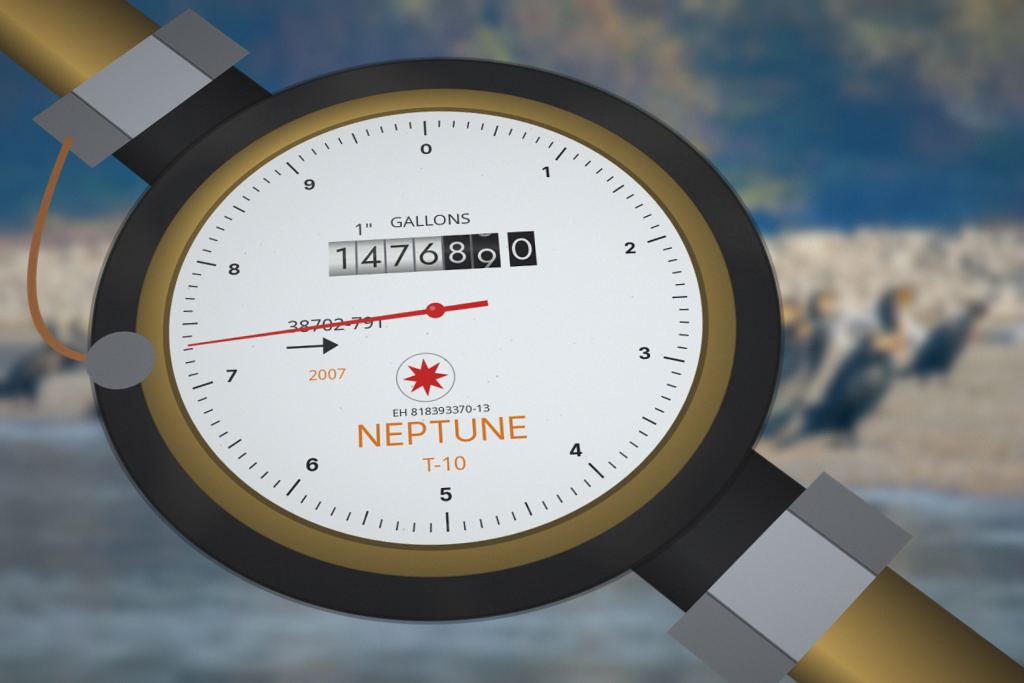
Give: **1476887.3** gal
